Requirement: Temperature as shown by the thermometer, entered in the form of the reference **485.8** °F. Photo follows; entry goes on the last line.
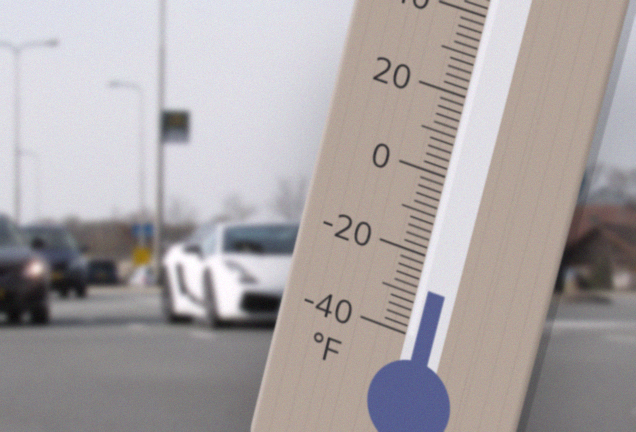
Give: **-28** °F
